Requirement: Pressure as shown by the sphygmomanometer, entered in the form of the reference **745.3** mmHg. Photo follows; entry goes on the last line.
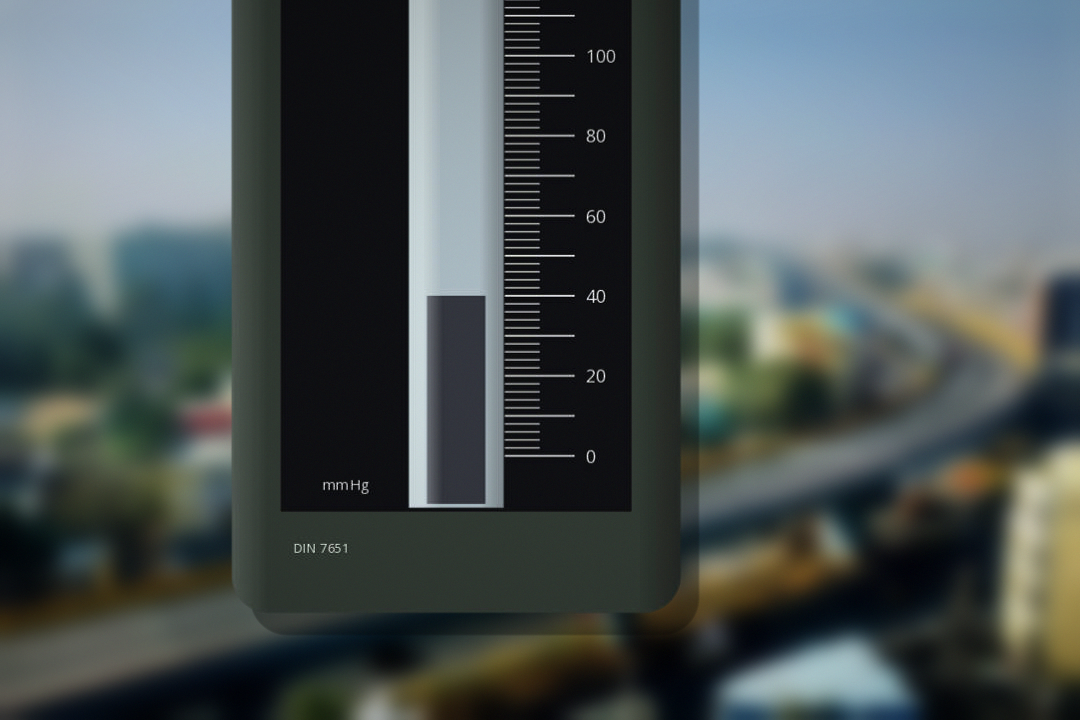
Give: **40** mmHg
